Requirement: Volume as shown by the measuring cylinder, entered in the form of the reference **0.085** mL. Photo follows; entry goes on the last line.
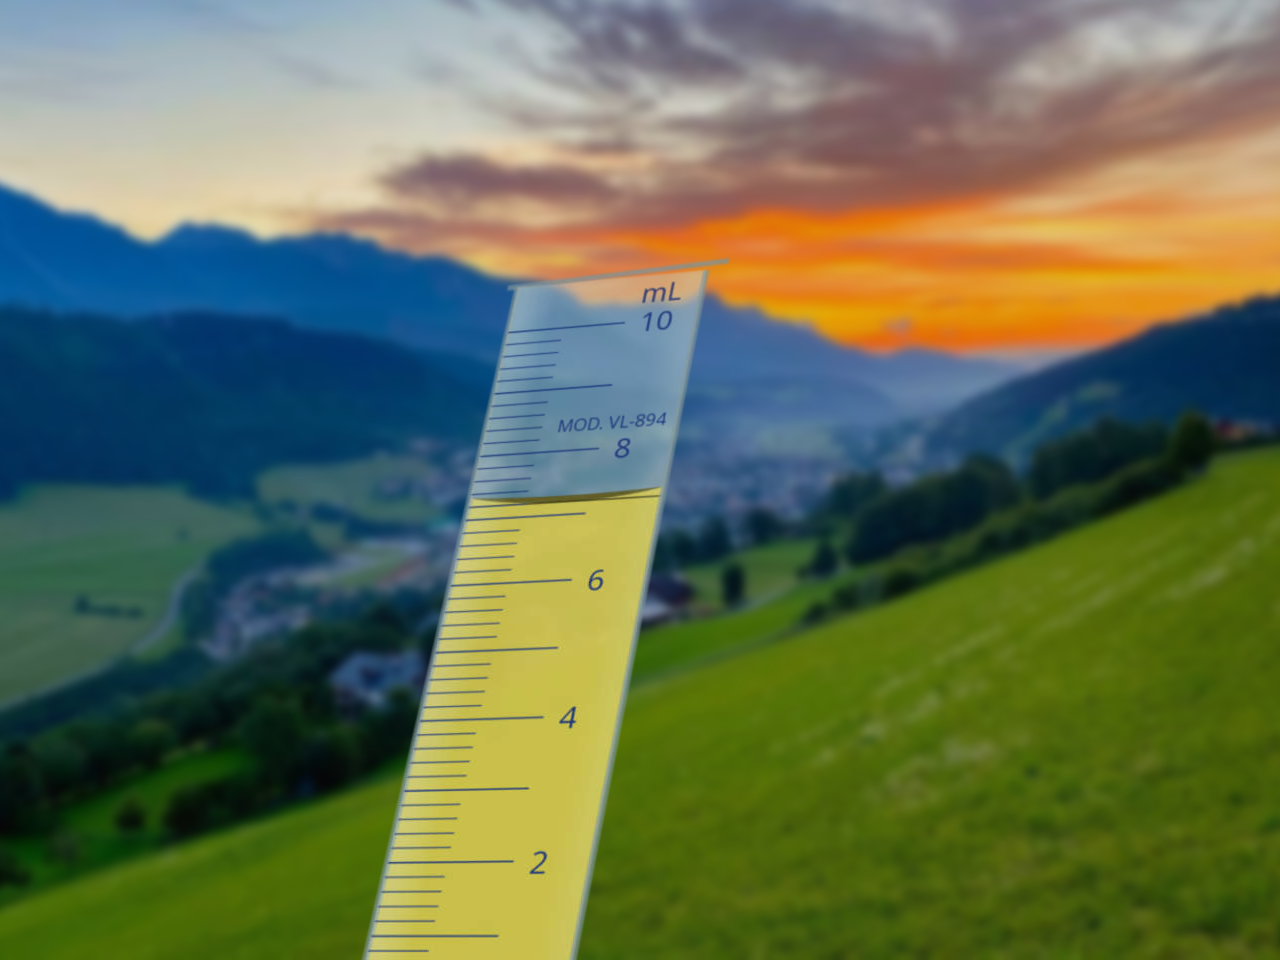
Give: **7.2** mL
